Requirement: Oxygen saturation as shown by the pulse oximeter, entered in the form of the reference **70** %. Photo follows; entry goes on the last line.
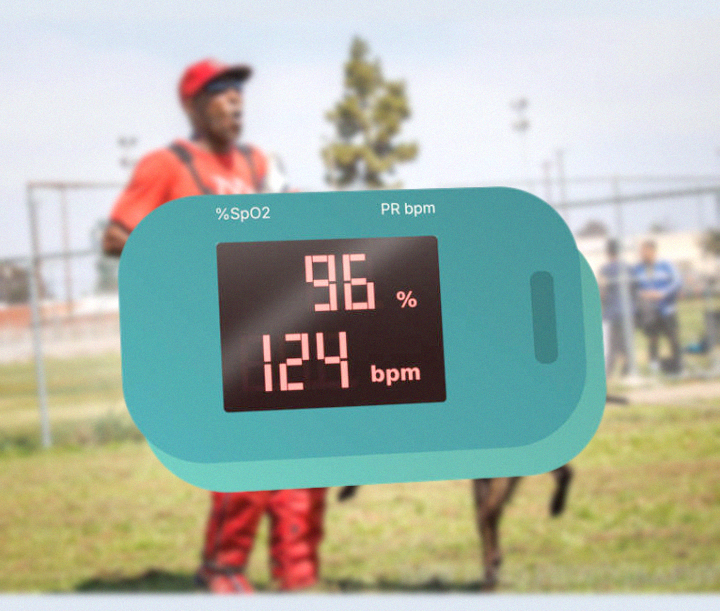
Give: **96** %
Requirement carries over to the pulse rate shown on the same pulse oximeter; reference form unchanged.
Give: **124** bpm
